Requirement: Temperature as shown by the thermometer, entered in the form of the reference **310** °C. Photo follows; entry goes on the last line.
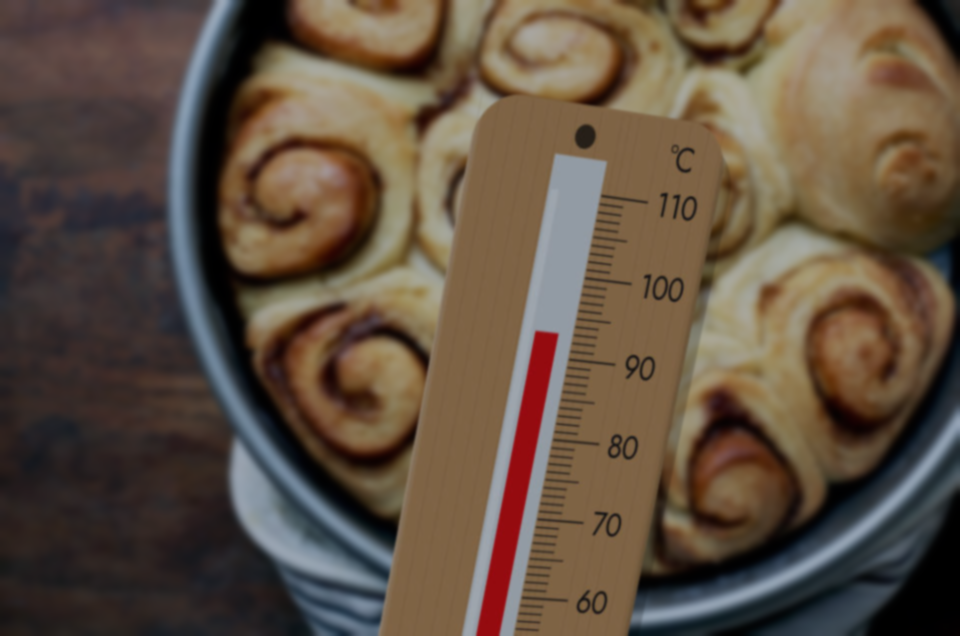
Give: **93** °C
